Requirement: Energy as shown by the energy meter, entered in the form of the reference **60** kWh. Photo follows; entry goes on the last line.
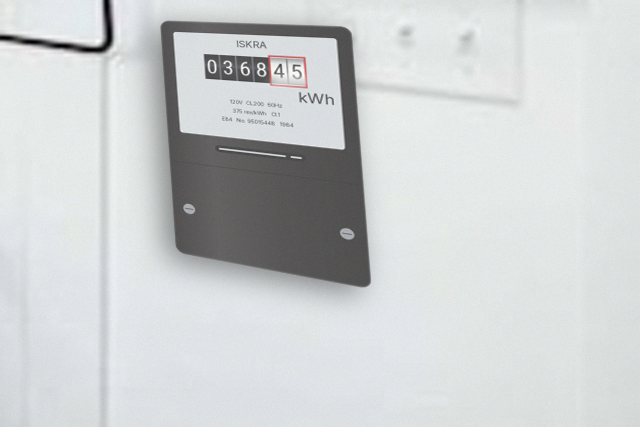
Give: **368.45** kWh
